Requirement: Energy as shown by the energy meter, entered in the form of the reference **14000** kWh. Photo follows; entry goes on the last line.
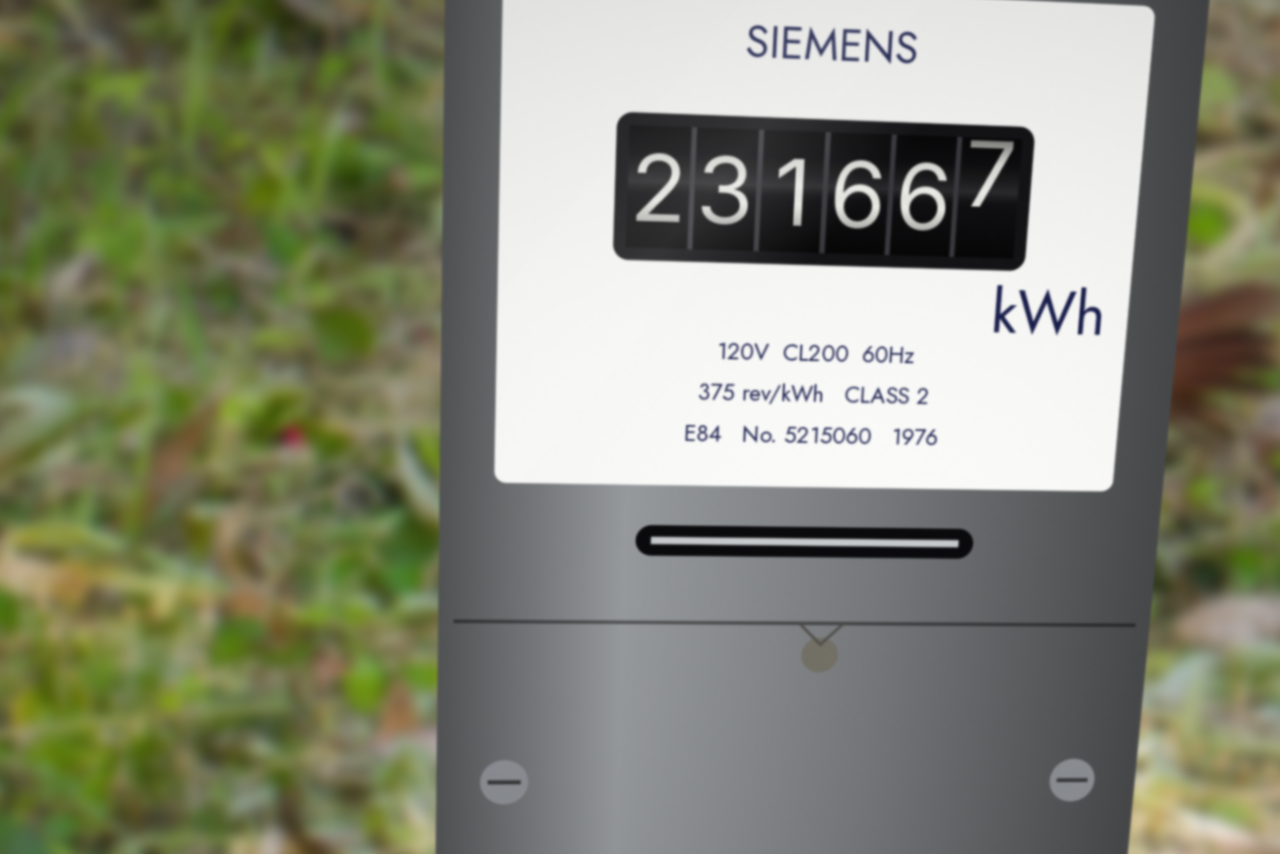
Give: **231667** kWh
